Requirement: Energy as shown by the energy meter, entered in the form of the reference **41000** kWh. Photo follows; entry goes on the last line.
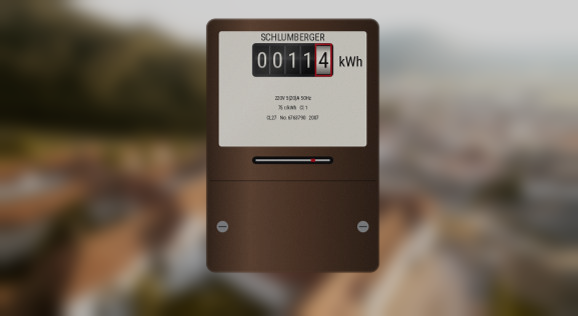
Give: **11.4** kWh
